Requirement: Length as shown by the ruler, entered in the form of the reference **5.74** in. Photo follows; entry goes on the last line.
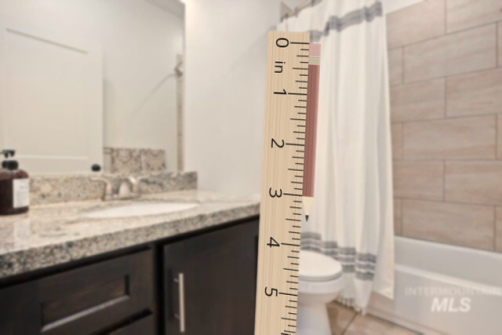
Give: **3.5** in
